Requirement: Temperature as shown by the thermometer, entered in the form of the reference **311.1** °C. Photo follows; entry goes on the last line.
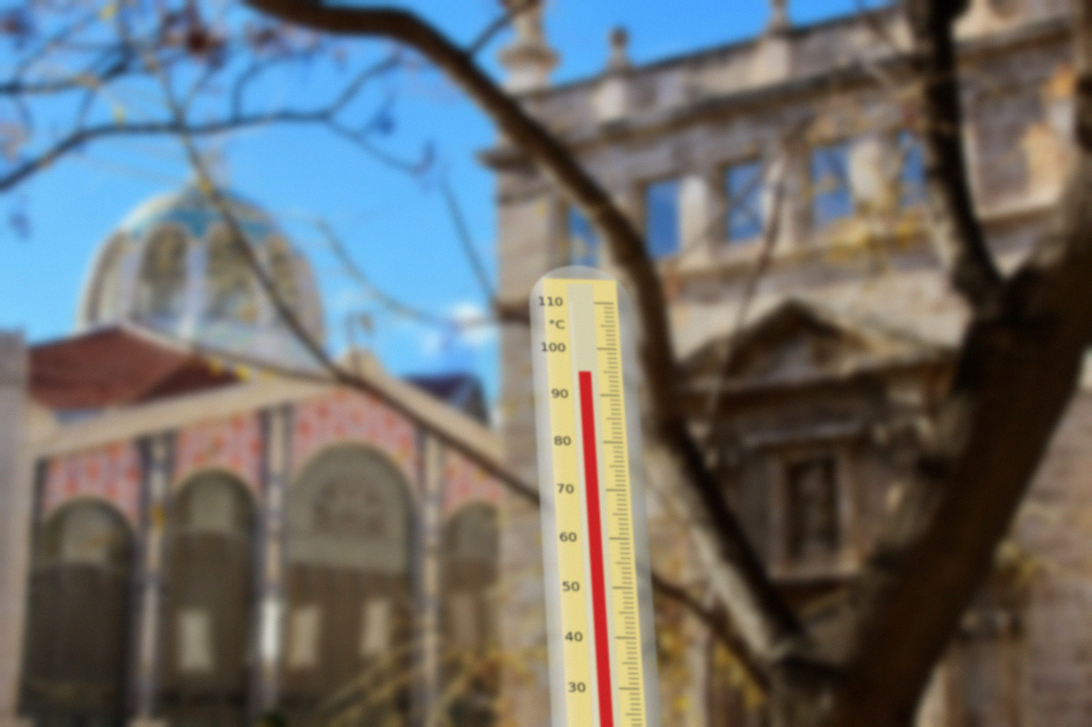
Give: **95** °C
